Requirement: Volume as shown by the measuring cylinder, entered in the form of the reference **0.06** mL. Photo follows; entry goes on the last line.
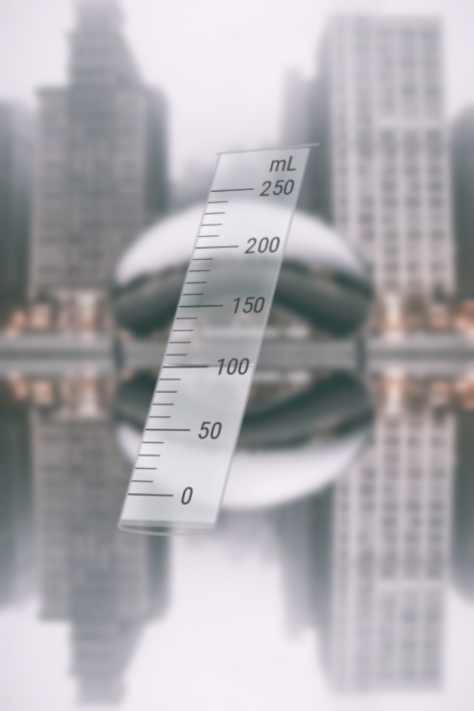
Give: **100** mL
